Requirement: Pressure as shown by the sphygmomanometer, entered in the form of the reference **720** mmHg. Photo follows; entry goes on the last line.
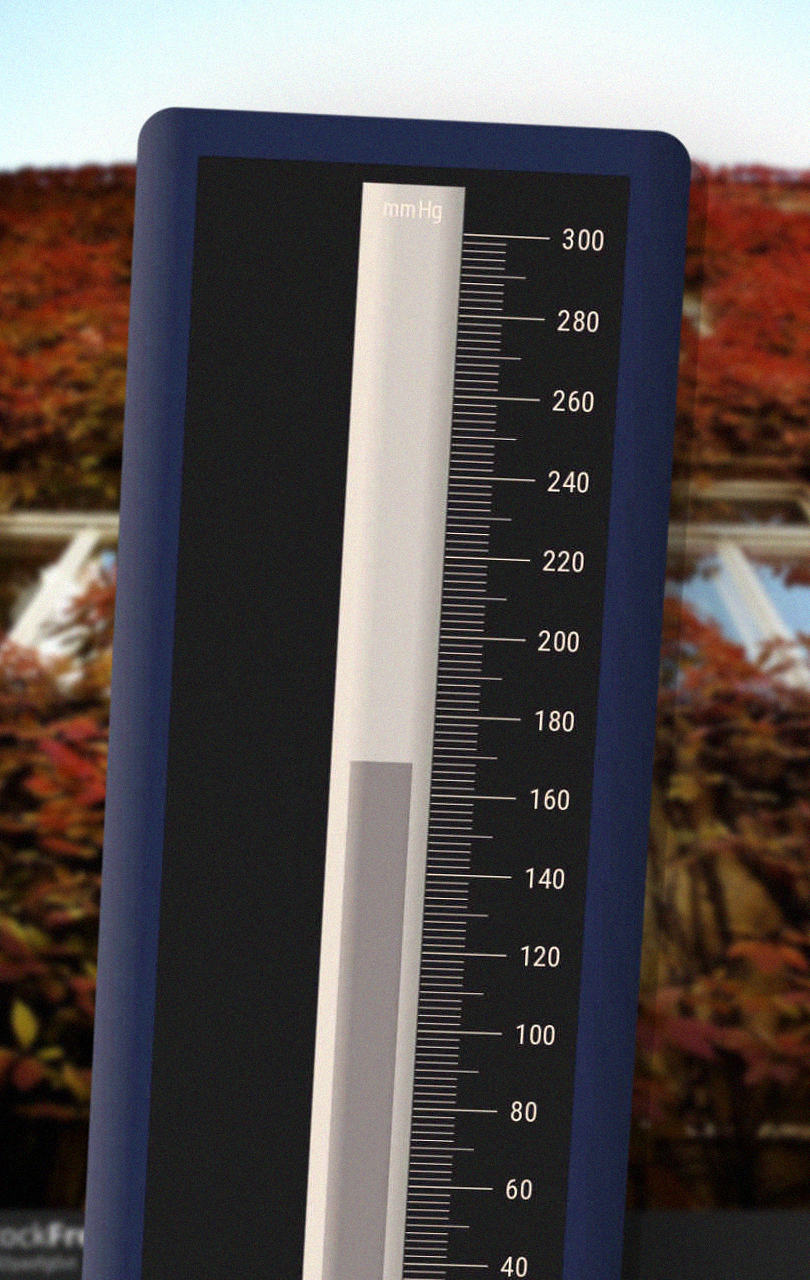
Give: **168** mmHg
